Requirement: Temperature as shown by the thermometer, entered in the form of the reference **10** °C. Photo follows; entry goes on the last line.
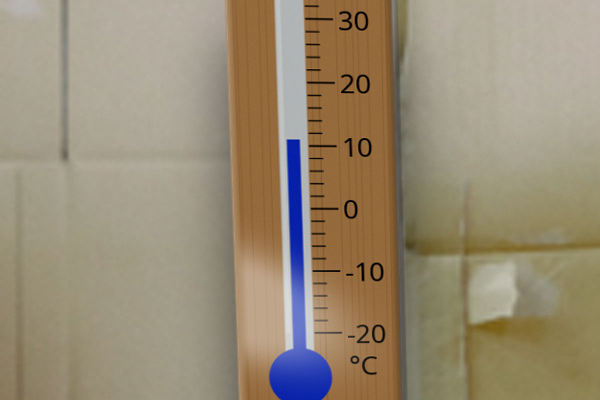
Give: **11** °C
